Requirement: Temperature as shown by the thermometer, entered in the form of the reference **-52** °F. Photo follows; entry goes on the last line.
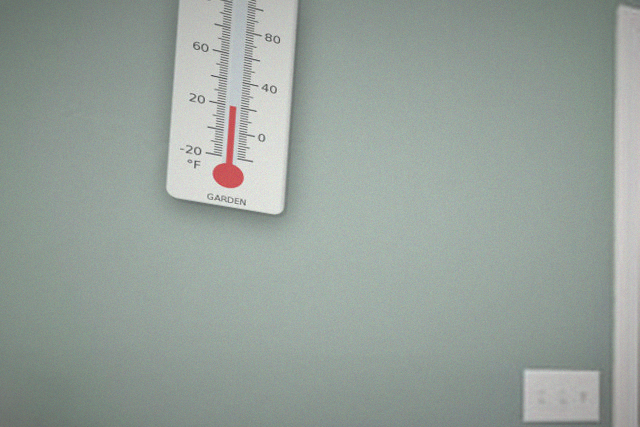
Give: **20** °F
